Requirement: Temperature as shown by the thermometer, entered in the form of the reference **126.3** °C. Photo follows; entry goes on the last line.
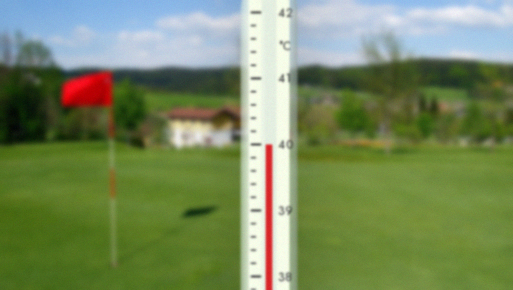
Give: **40** °C
